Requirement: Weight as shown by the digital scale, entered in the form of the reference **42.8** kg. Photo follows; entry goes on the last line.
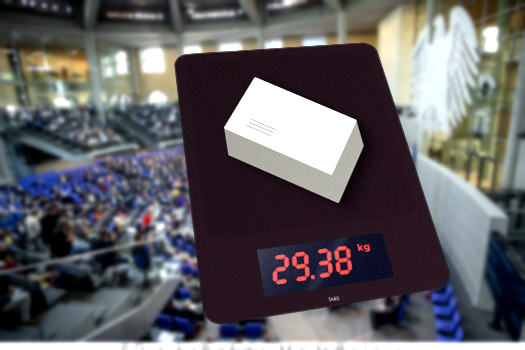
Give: **29.38** kg
